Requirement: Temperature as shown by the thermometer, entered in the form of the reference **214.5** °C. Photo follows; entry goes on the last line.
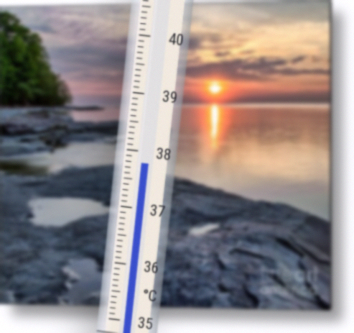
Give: **37.8** °C
